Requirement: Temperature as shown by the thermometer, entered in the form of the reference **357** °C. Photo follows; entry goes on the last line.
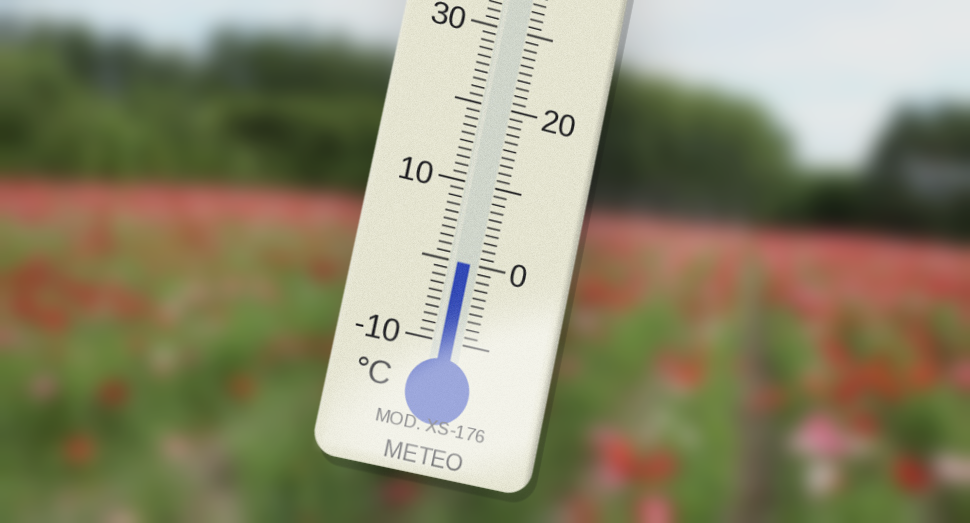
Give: **0** °C
